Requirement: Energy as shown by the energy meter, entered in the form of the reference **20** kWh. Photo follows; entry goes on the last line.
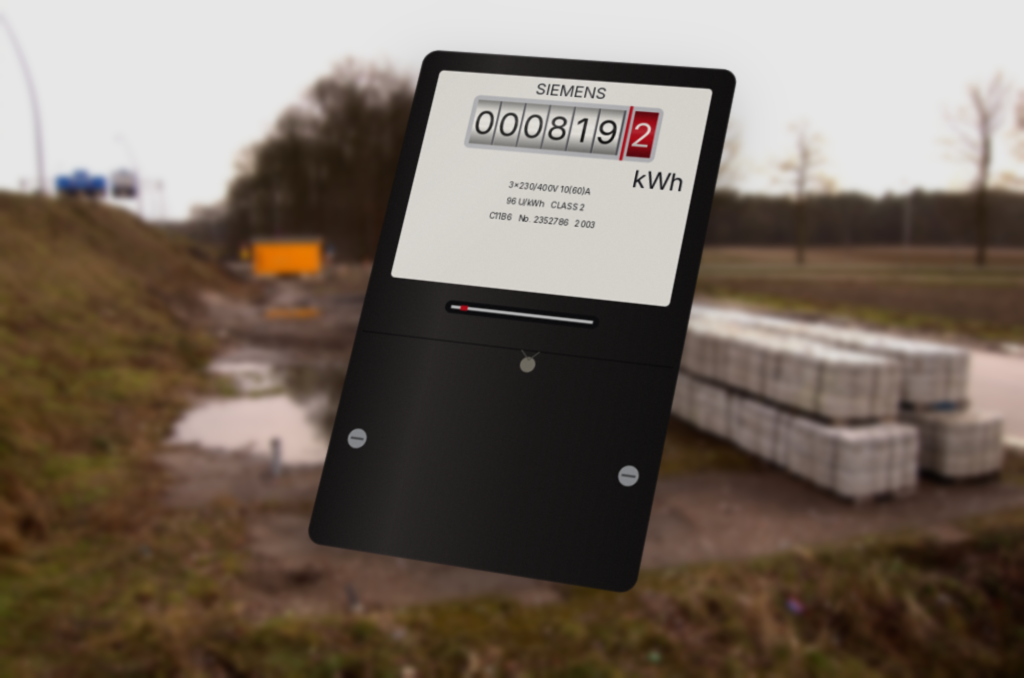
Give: **819.2** kWh
